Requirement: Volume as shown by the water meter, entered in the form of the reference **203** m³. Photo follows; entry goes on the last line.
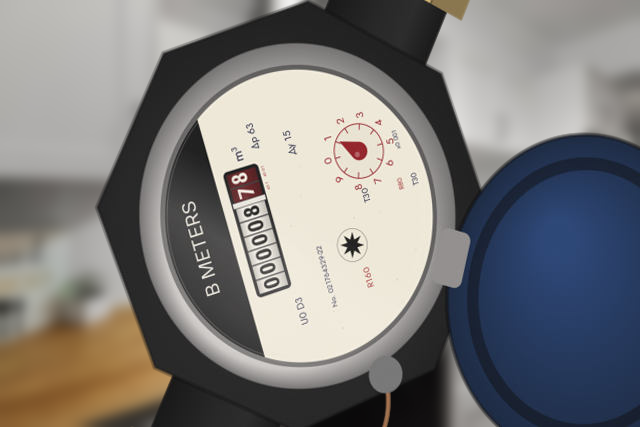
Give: **8.781** m³
